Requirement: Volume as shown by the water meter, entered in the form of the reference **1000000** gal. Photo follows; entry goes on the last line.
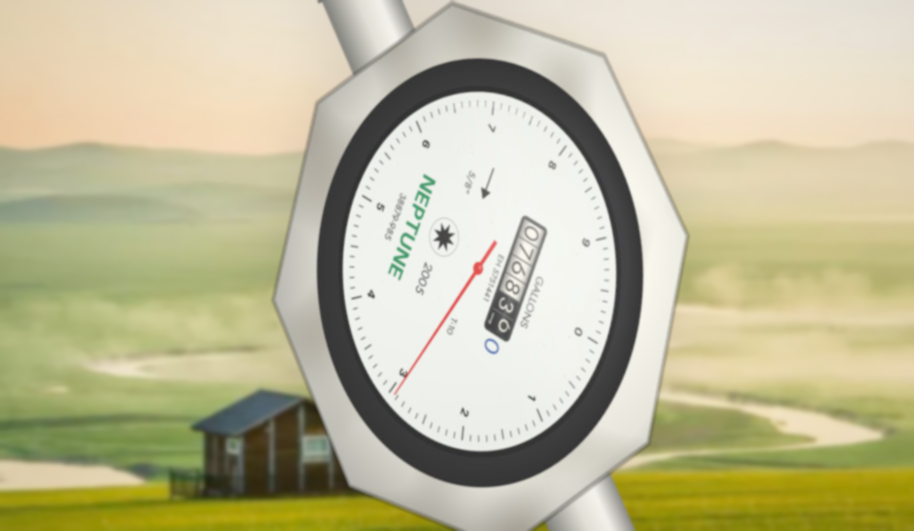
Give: **768362.9** gal
